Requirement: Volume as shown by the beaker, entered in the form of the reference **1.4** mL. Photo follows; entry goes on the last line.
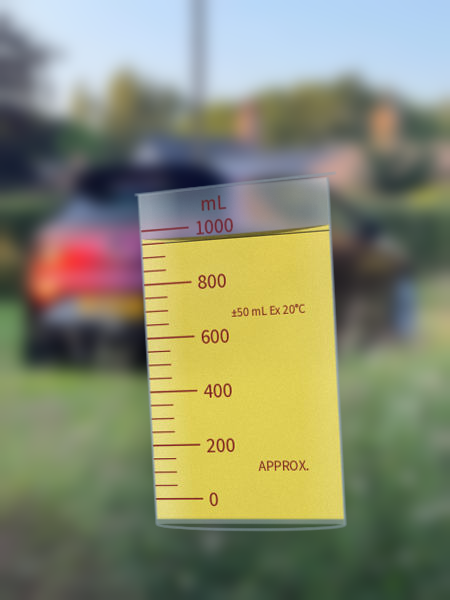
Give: **950** mL
